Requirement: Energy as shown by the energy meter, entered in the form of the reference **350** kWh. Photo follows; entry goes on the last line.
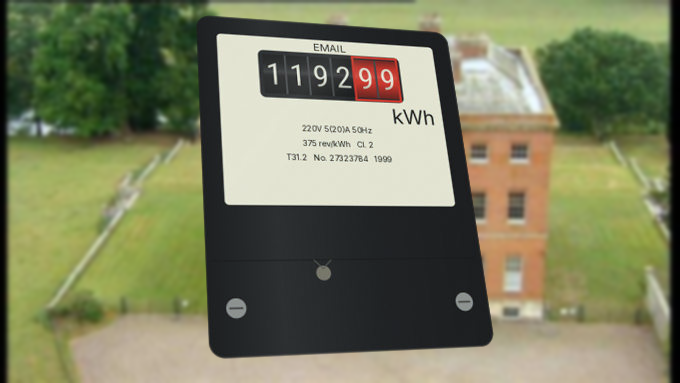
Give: **1192.99** kWh
